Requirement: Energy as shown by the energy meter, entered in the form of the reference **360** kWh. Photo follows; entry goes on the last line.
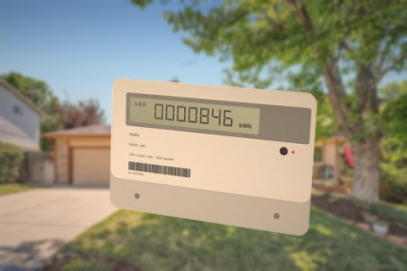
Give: **846** kWh
